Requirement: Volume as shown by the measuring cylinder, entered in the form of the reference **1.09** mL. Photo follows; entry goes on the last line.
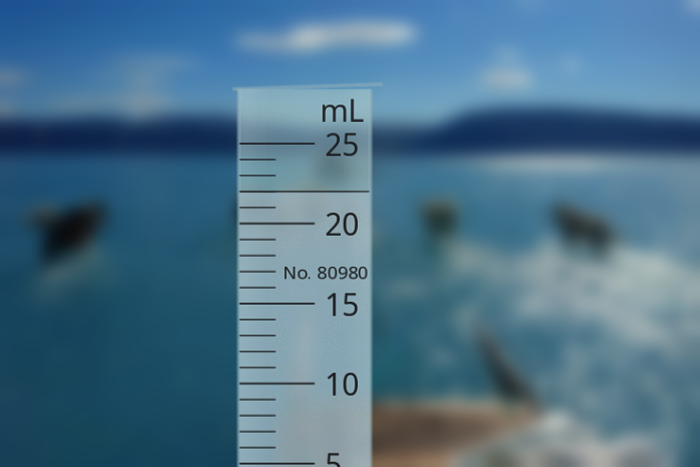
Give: **22** mL
